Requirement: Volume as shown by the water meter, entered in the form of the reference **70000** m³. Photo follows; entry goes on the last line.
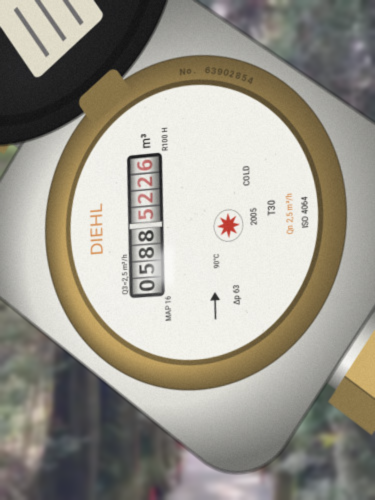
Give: **588.5226** m³
